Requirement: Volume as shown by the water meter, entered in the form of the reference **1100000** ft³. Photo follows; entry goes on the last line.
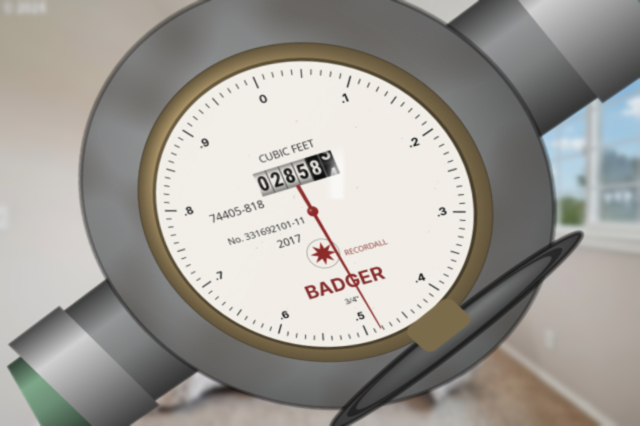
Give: **28583.48** ft³
